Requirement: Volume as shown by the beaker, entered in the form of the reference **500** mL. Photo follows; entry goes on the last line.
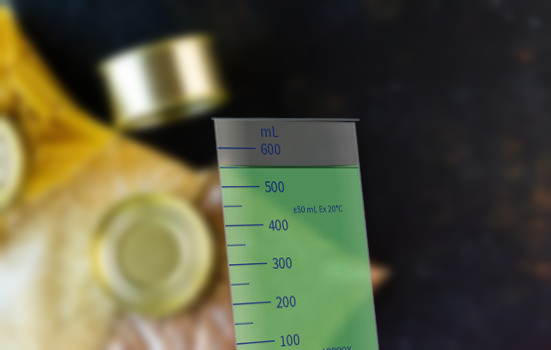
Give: **550** mL
